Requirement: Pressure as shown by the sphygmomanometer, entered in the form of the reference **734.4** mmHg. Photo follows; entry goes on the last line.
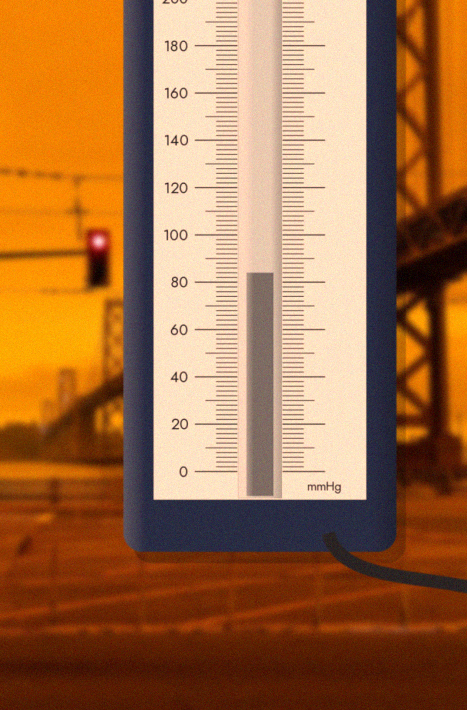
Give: **84** mmHg
